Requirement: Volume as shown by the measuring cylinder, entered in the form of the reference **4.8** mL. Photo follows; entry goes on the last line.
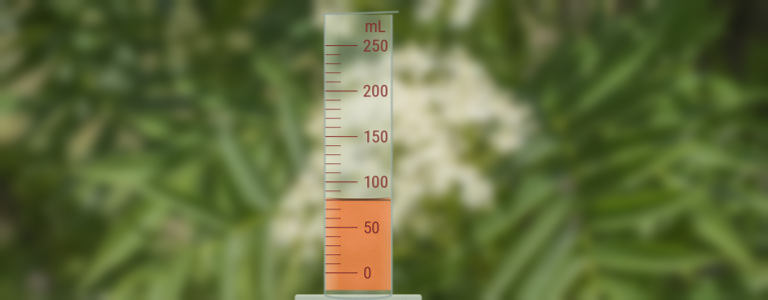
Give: **80** mL
